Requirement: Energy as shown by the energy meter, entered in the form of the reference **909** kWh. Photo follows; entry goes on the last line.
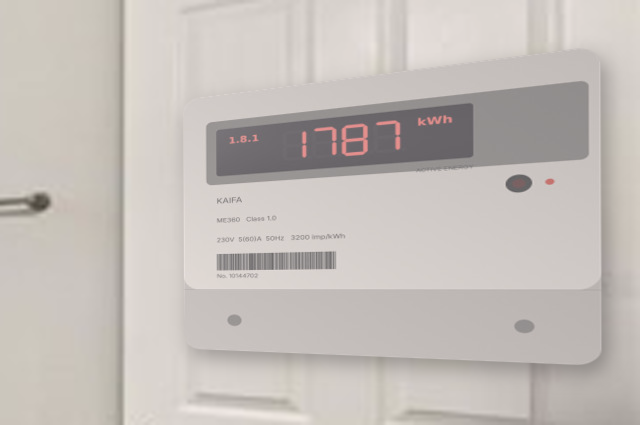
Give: **1787** kWh
